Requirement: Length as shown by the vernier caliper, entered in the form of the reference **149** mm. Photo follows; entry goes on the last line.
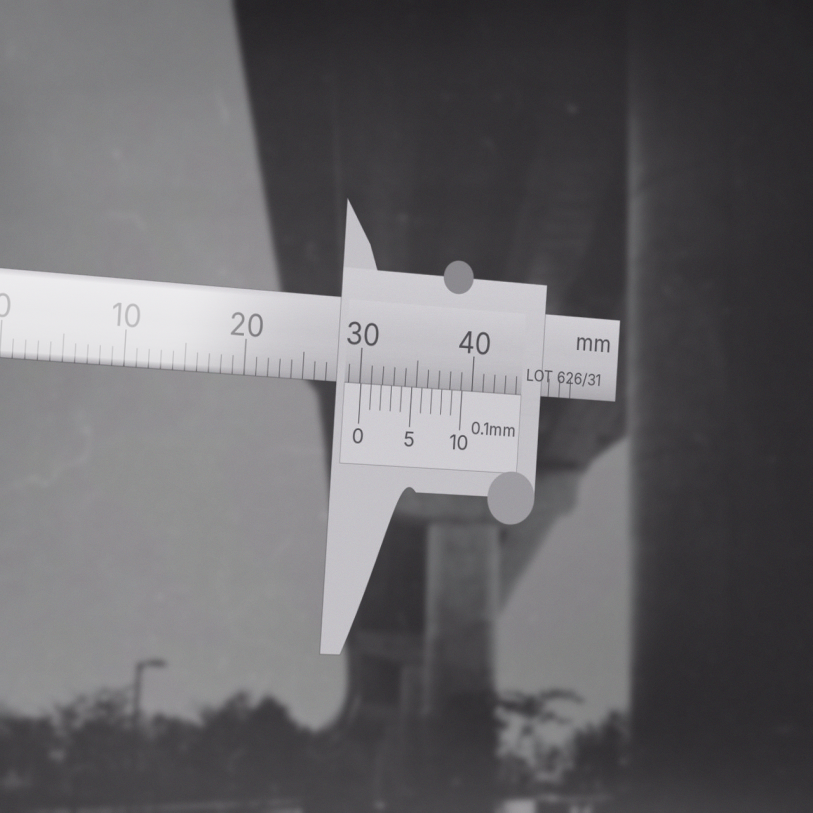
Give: **30.1** mm
